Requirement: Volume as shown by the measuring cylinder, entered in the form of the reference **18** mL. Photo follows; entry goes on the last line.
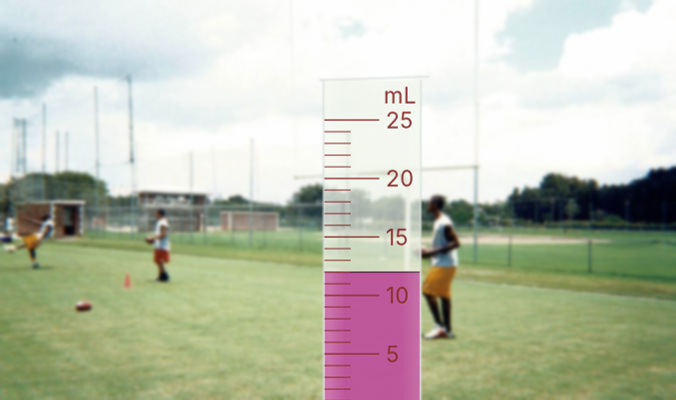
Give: **12** mL
